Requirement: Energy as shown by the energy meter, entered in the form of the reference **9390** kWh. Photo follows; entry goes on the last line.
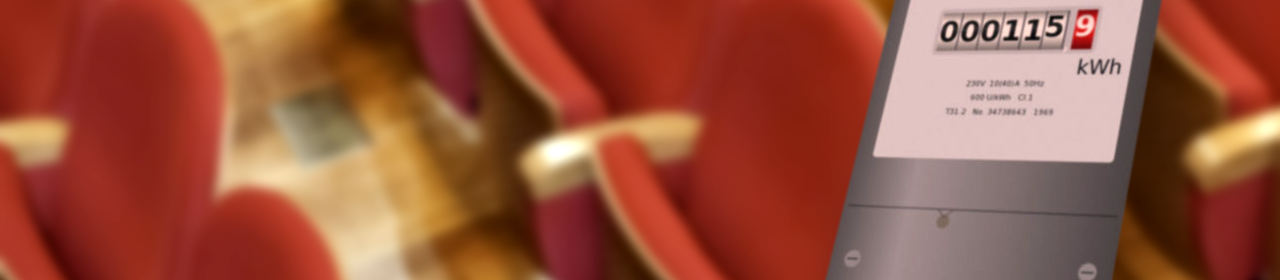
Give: **115.9** kWh
